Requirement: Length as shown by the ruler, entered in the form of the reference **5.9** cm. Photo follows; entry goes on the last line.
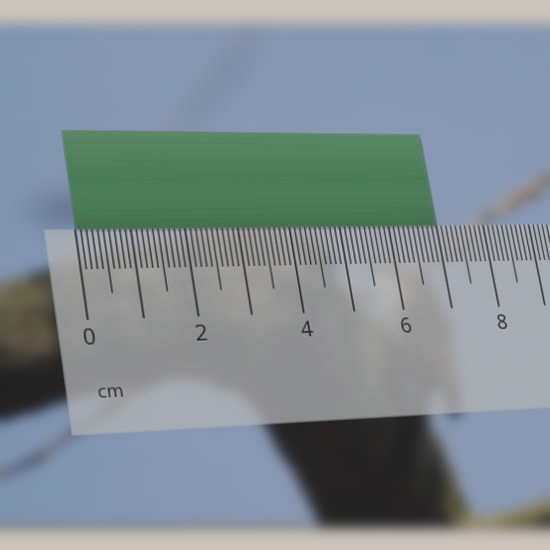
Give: **7** cm
